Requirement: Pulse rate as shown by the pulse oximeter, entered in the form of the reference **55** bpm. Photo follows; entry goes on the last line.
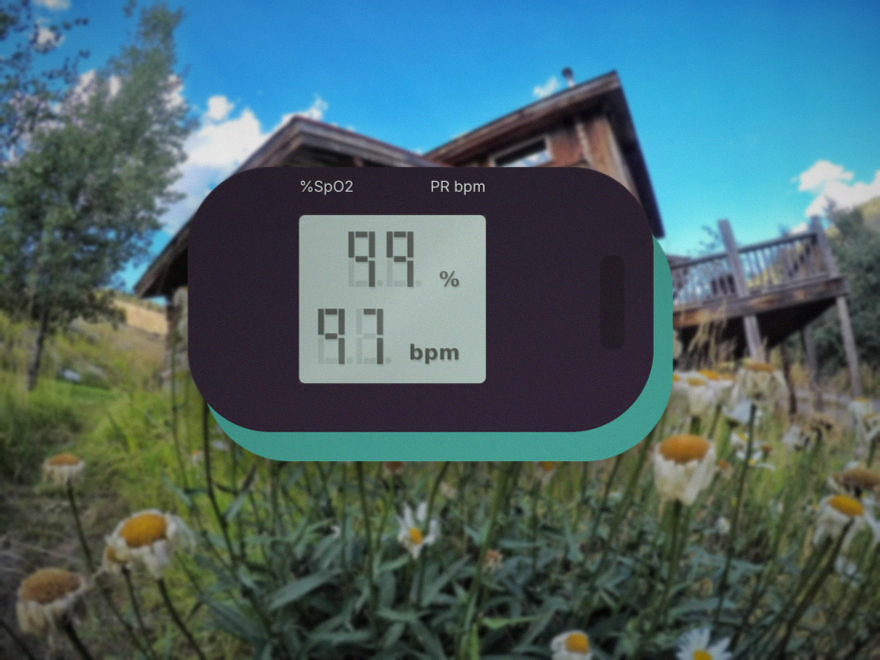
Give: **97** bpm
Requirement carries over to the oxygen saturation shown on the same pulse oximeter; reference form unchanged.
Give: **99** %
